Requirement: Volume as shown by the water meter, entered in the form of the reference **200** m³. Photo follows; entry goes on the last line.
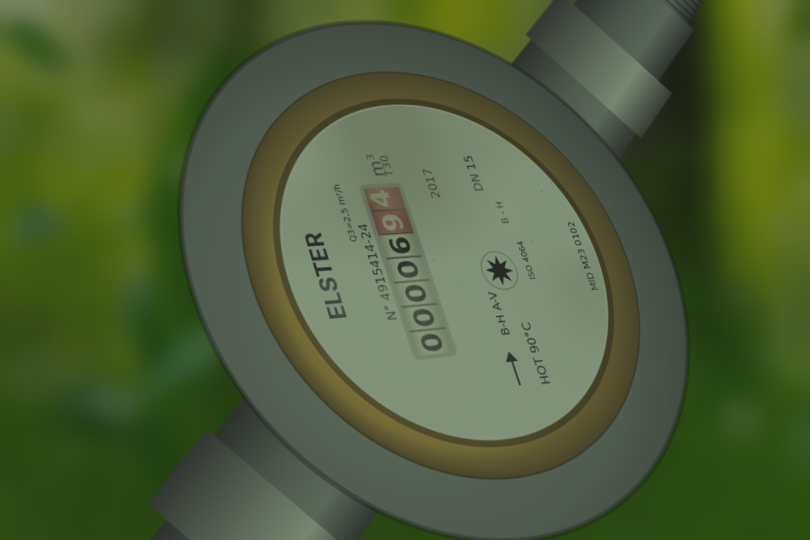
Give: **6.94** m³
